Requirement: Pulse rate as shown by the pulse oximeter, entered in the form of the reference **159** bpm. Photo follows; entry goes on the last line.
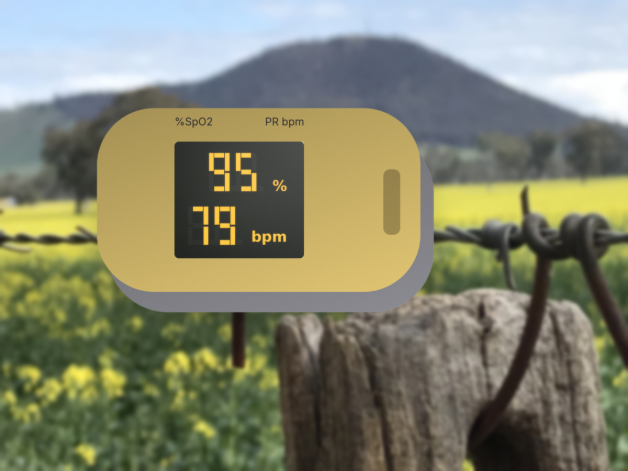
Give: **79** bpm
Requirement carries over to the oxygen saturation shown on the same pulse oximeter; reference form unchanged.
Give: **95** %
